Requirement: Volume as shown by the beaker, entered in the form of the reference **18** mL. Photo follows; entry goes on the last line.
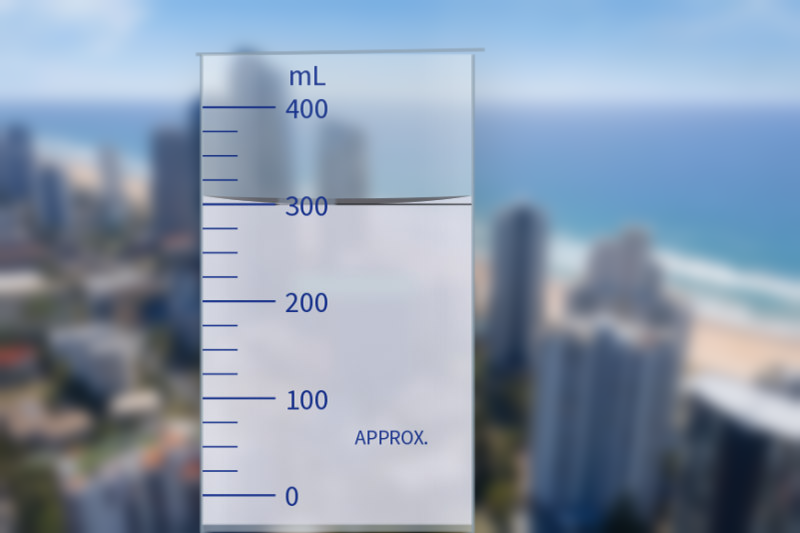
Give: **300** mL
